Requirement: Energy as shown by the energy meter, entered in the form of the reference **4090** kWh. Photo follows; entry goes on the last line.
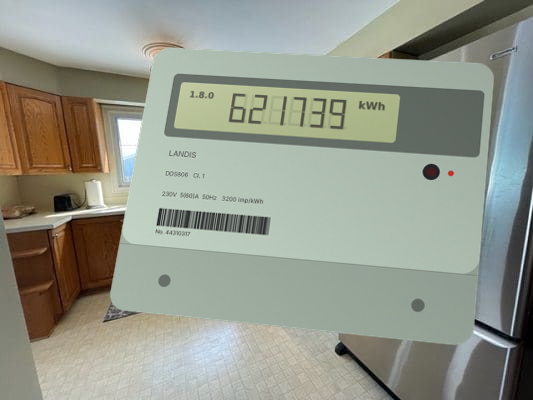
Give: **621739** kWh
